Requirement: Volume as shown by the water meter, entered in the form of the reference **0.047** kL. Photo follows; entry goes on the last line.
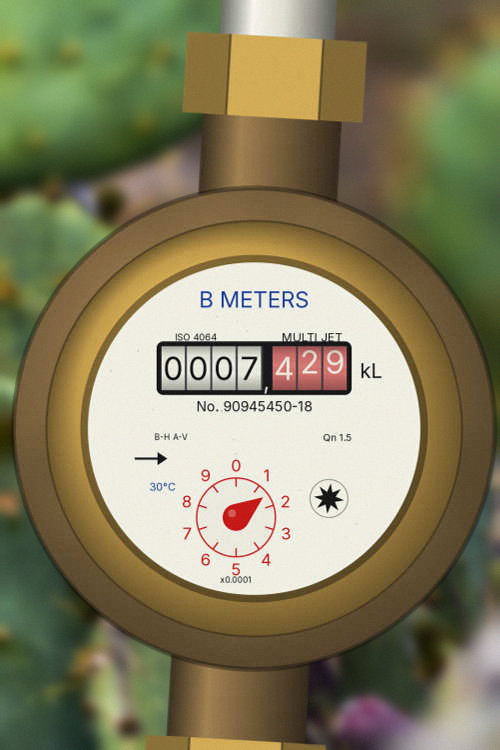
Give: **7.4291** kL
